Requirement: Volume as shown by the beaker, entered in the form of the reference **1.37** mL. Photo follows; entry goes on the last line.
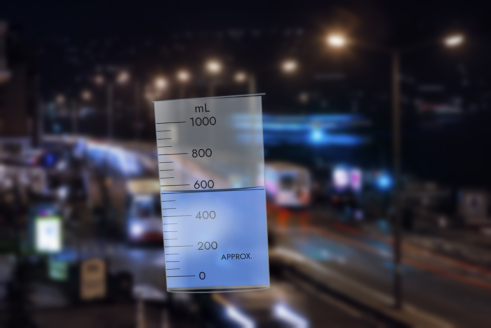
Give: **550** mL
